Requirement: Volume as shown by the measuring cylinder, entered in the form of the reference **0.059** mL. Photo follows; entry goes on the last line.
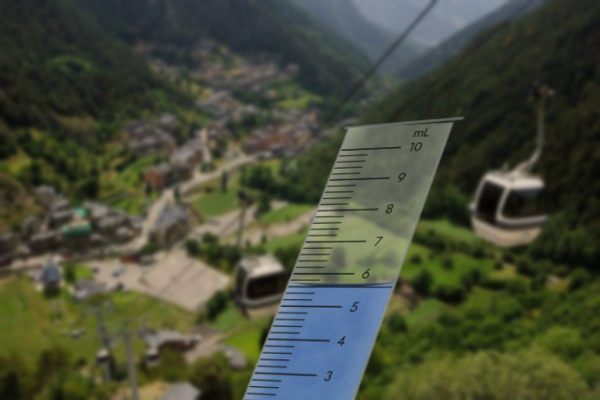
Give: **5.6** mL
